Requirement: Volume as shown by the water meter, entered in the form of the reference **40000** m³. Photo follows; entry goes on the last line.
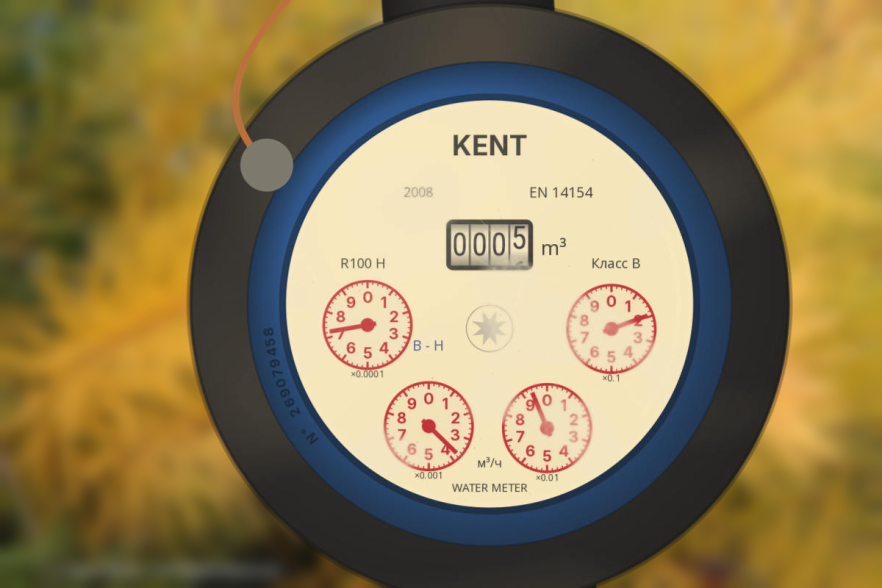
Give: **5.1937** m³
